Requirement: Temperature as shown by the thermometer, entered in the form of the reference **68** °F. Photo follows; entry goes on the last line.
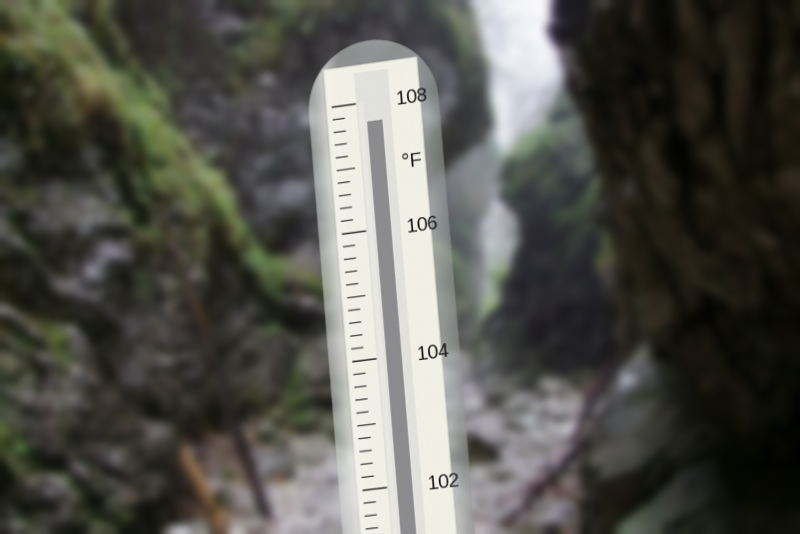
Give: **107.7** °F
